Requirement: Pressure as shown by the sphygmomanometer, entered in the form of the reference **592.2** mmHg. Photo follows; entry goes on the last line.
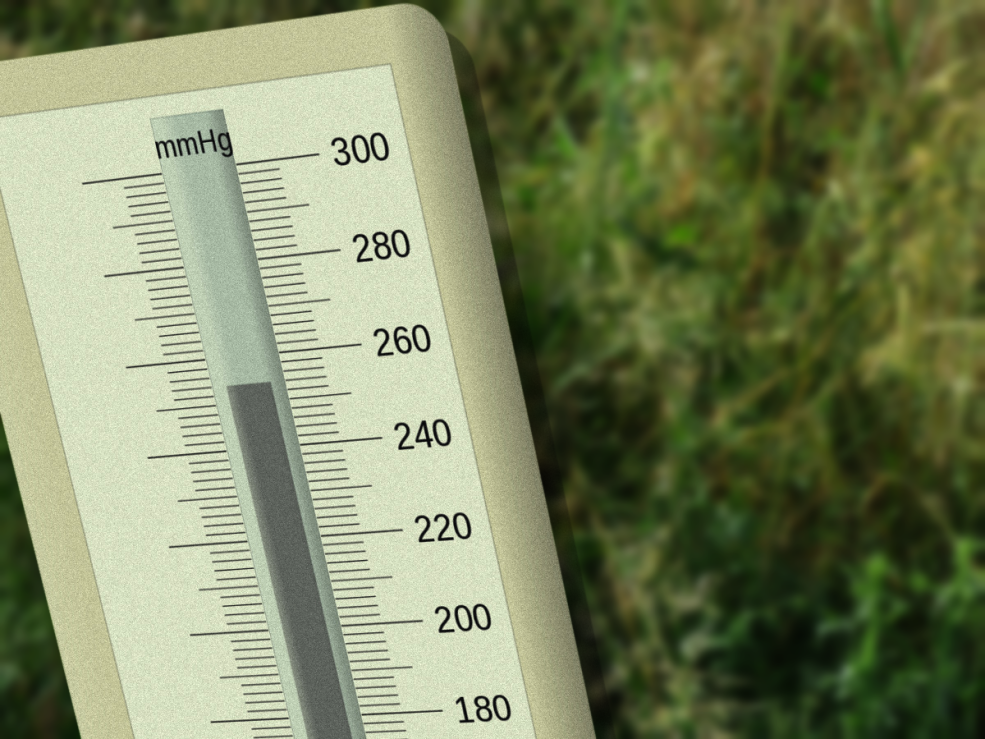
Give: **254** mmHg
